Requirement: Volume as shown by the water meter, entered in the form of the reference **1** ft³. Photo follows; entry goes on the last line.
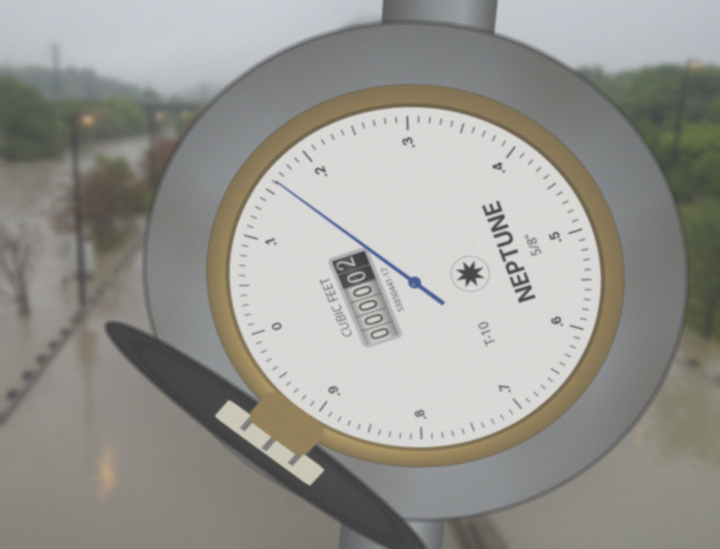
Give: **2.16** ft³
